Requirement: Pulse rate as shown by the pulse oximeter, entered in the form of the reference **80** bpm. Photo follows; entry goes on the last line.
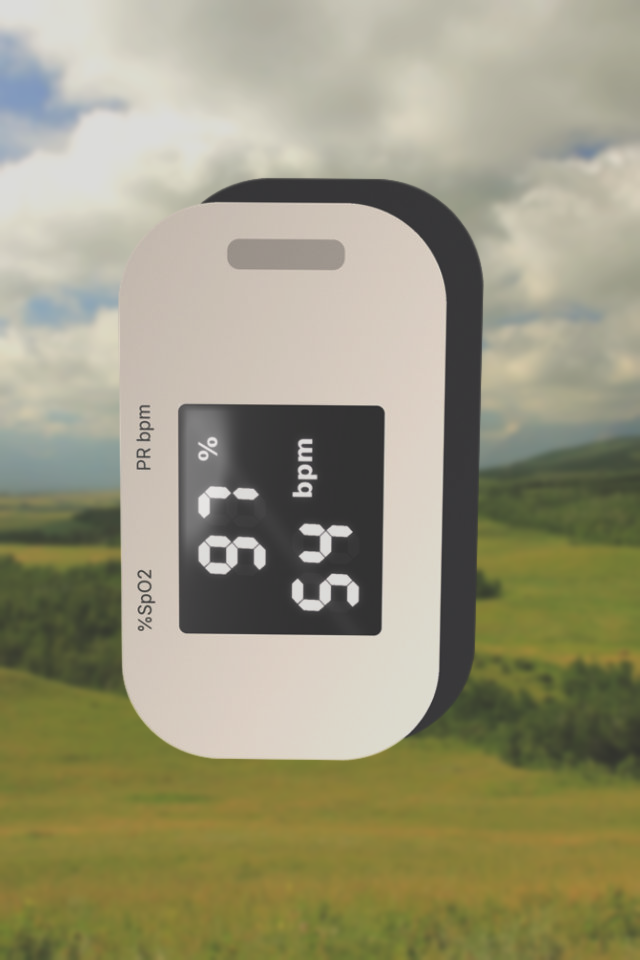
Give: **54** bpm
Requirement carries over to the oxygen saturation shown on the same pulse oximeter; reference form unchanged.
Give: **97** %
